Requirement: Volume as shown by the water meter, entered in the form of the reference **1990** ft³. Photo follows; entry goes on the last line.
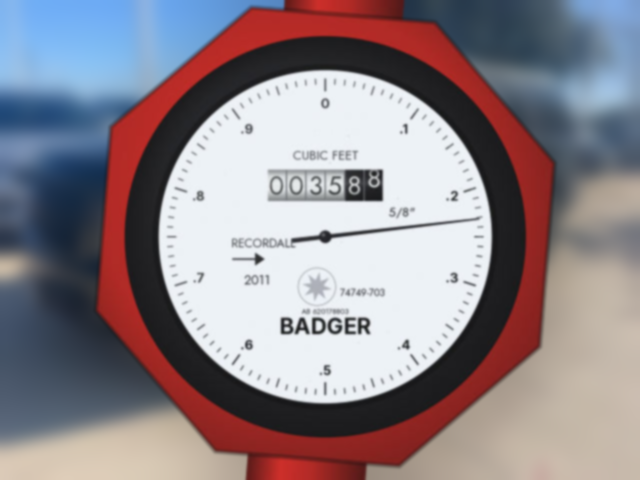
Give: **3588.23** ft³
